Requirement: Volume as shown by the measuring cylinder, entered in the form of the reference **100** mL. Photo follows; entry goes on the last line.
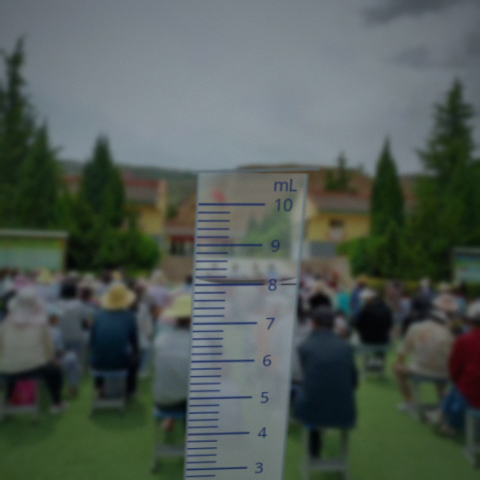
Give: **8** mL
